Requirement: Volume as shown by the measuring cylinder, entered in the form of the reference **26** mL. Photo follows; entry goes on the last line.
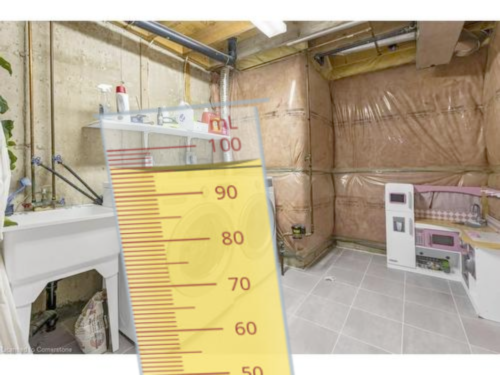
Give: **95** mL
